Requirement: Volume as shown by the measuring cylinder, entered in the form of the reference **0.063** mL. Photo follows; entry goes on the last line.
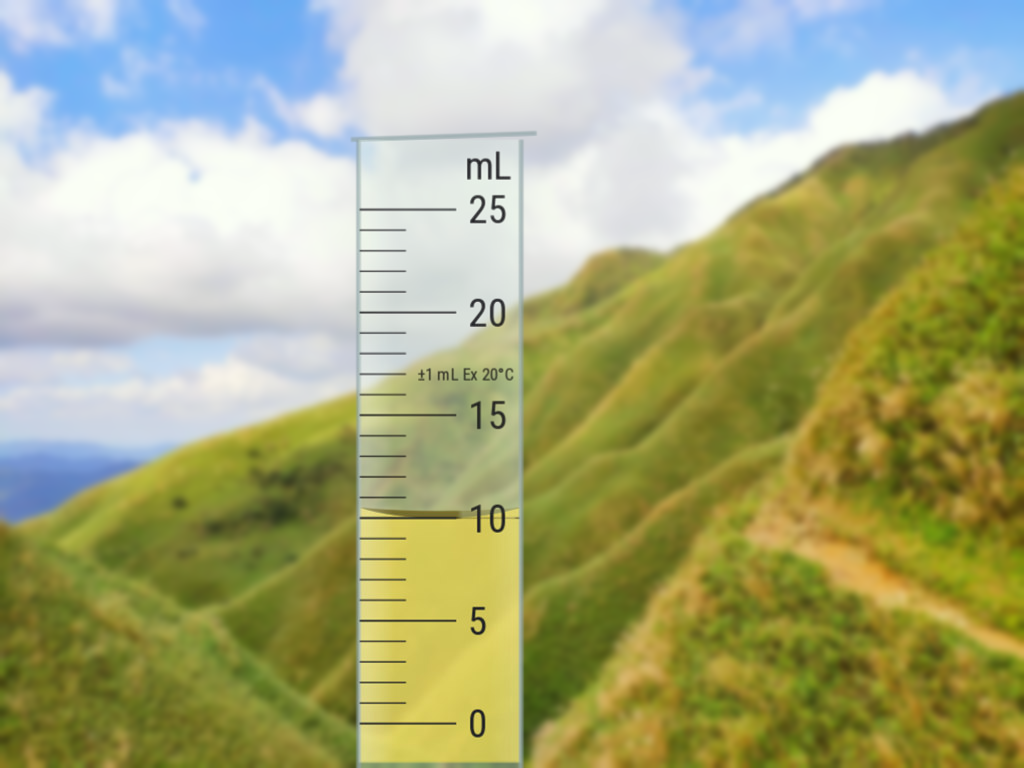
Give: **10** mL
